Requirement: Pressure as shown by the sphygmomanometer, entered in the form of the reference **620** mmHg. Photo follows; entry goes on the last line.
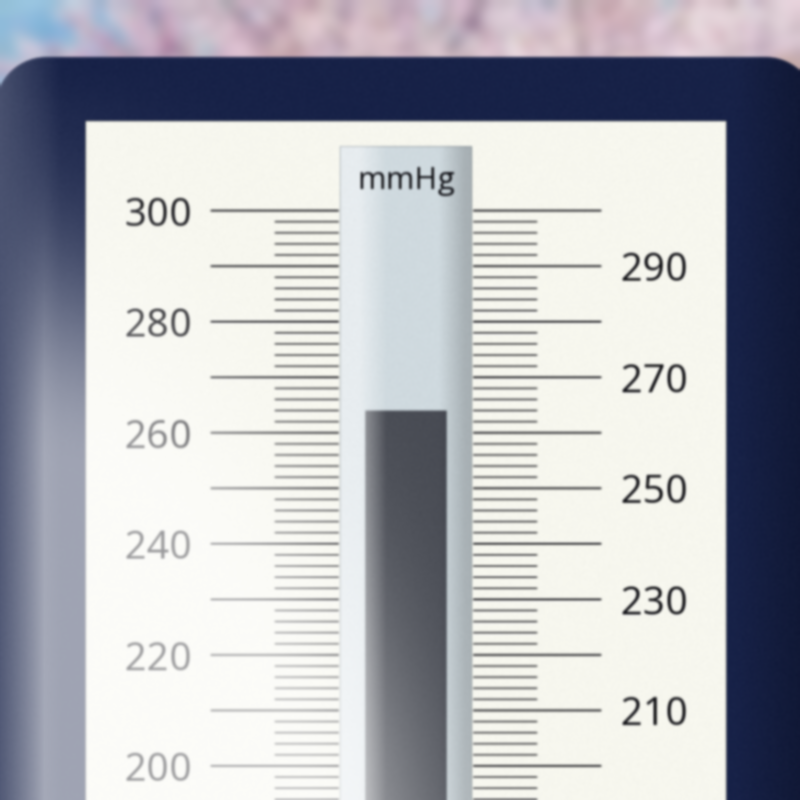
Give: **264** mmHg
